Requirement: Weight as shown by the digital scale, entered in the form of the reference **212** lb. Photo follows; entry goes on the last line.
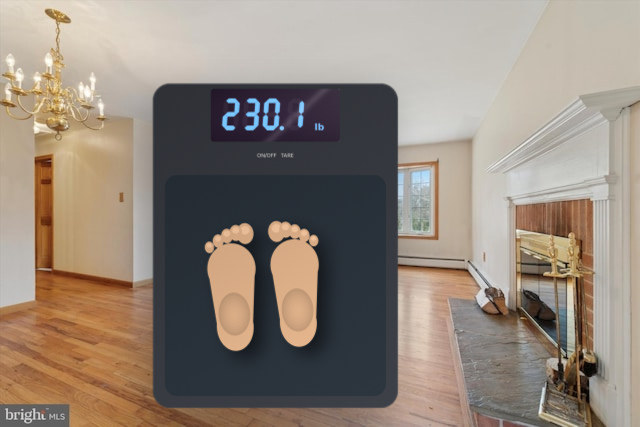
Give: **230.1** lb
